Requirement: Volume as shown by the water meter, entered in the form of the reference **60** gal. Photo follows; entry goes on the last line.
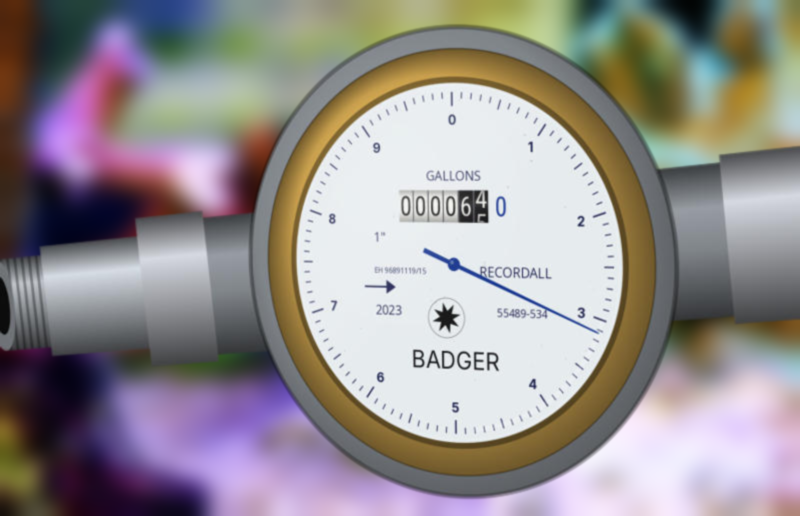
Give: **643.1** gal
